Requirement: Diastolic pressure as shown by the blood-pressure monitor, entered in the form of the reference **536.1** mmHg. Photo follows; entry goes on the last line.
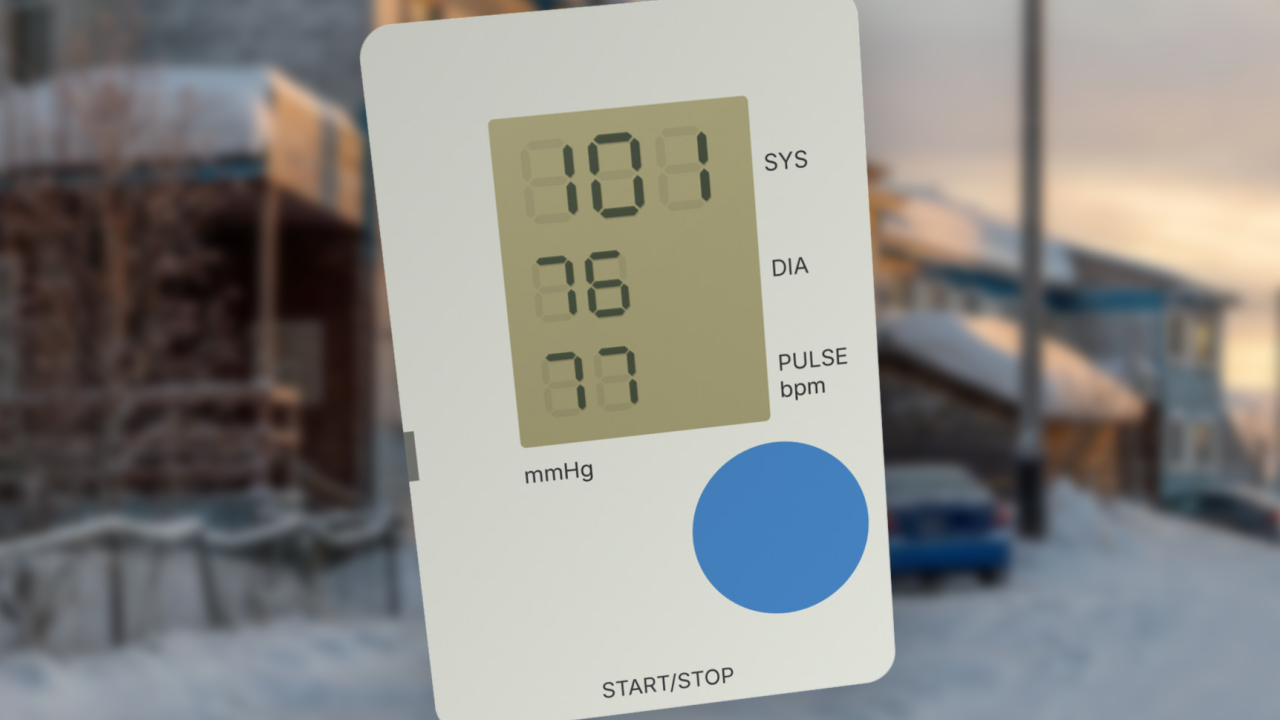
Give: **76** mmHg
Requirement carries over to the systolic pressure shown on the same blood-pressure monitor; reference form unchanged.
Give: **101** mmHg
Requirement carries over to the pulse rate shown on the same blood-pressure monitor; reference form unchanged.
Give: **77** bpm
